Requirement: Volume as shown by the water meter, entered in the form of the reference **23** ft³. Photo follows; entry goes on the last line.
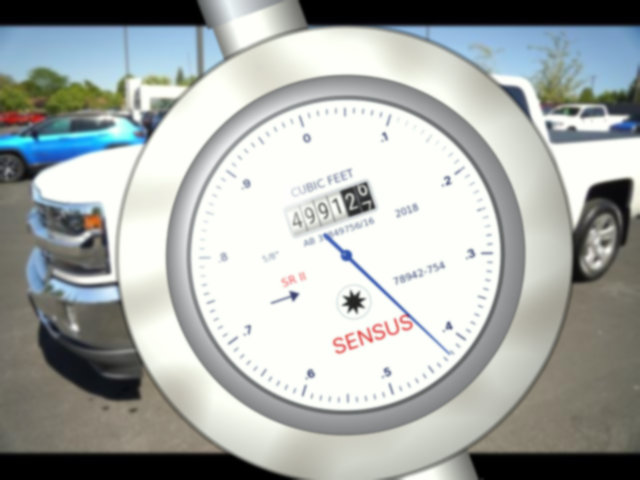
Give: **499126.42** ft³
